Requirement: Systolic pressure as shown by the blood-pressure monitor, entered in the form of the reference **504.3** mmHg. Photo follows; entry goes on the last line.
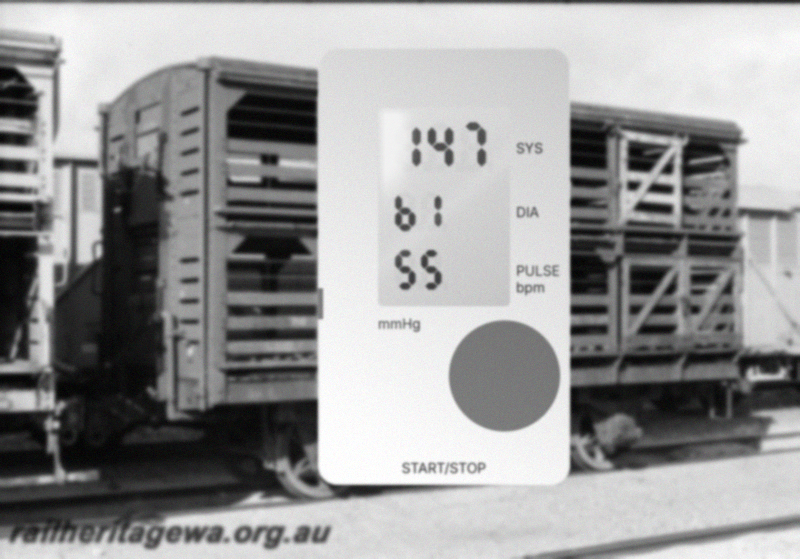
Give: **147** mmHg
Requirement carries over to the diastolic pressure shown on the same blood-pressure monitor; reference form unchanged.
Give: **61** mmHg
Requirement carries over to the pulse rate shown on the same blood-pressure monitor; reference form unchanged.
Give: **55** bpm
